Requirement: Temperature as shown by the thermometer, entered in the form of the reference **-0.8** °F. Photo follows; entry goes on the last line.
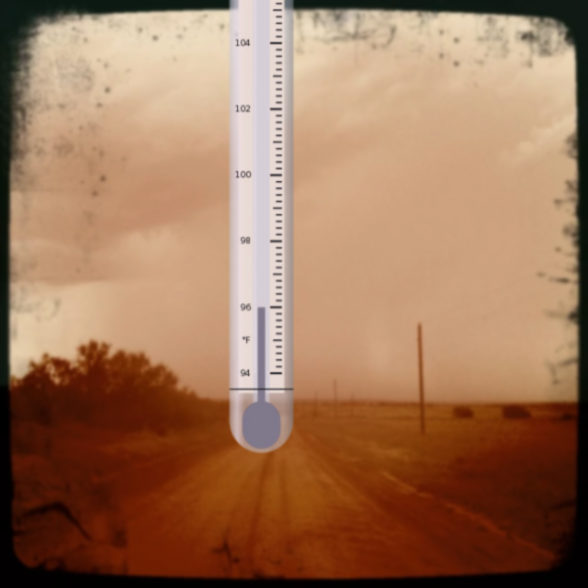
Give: **96** °F
